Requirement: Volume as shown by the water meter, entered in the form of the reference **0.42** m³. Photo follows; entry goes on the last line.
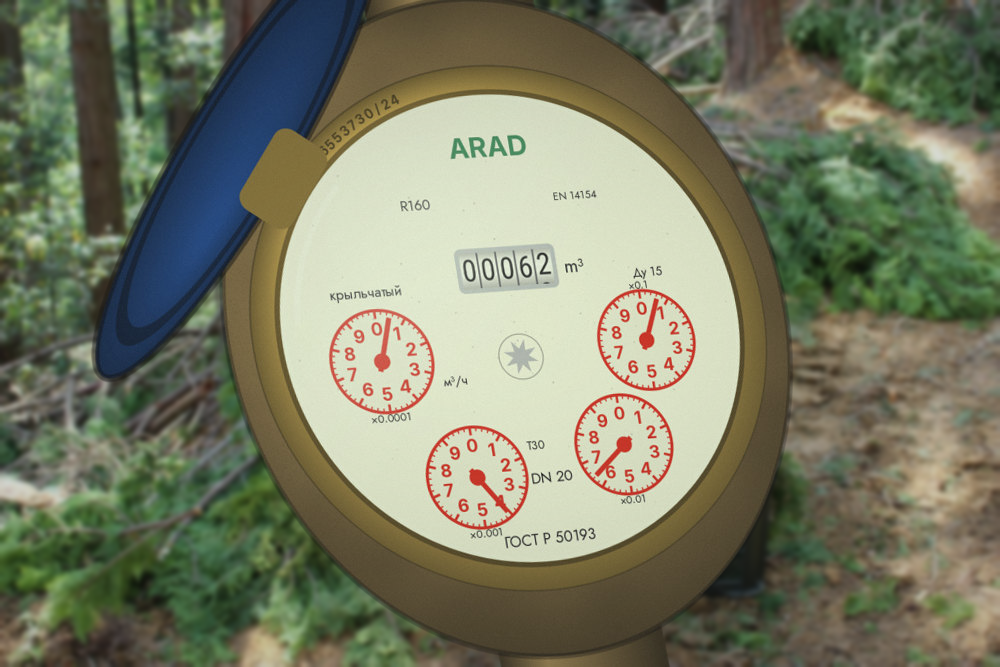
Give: **62.0640** m³
